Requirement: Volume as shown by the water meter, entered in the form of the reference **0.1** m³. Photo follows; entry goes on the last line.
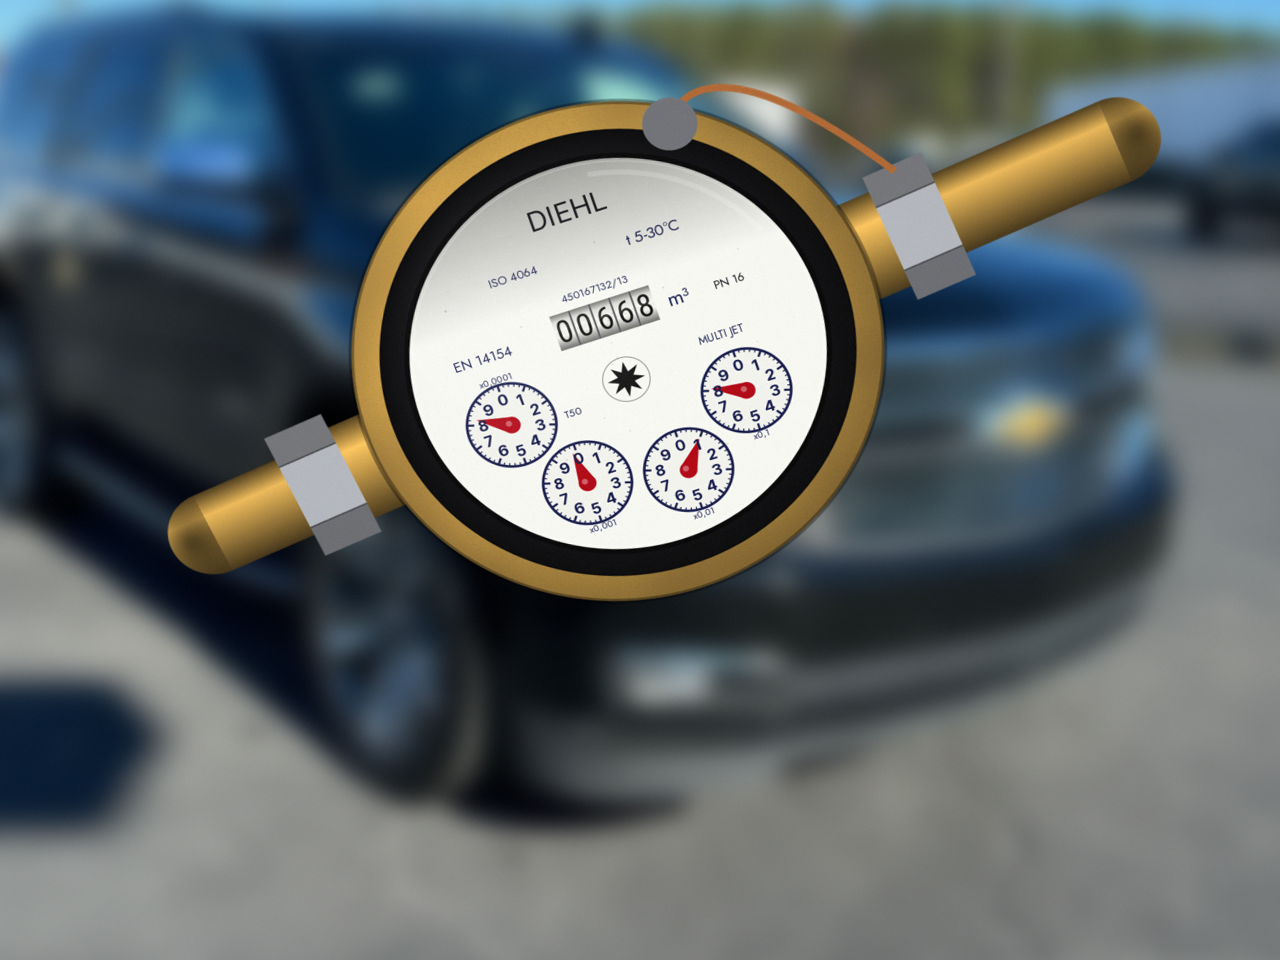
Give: **668.8098** m³
